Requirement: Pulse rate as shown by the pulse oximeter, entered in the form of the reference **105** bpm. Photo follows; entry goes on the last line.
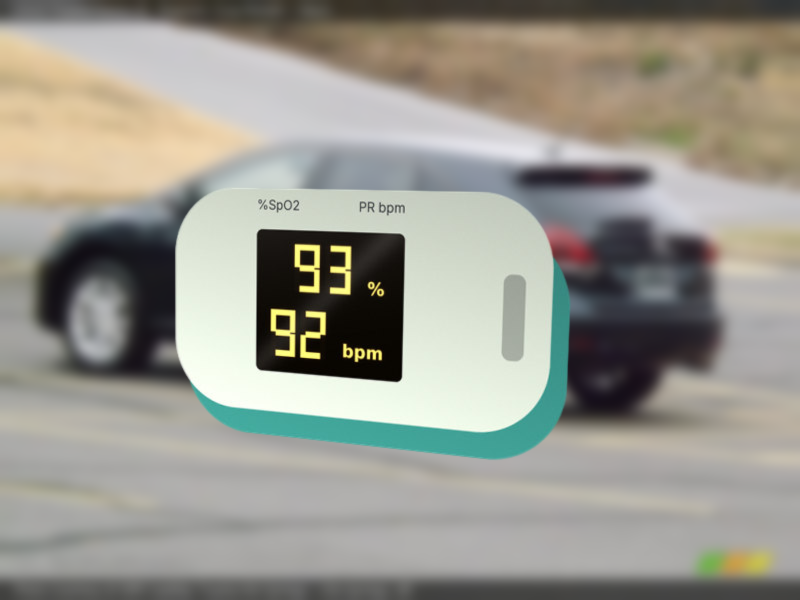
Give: **92** bpm
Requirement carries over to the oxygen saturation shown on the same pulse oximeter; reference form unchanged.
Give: **93** %
